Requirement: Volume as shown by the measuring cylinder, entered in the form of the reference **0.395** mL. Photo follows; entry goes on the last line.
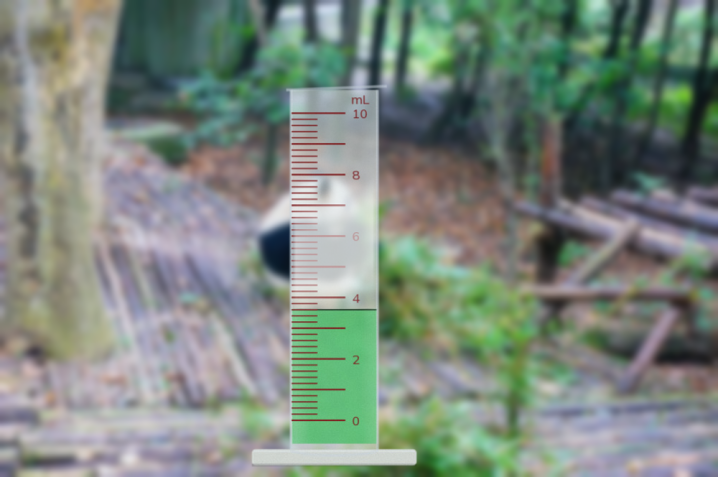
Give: **3.6** mL
